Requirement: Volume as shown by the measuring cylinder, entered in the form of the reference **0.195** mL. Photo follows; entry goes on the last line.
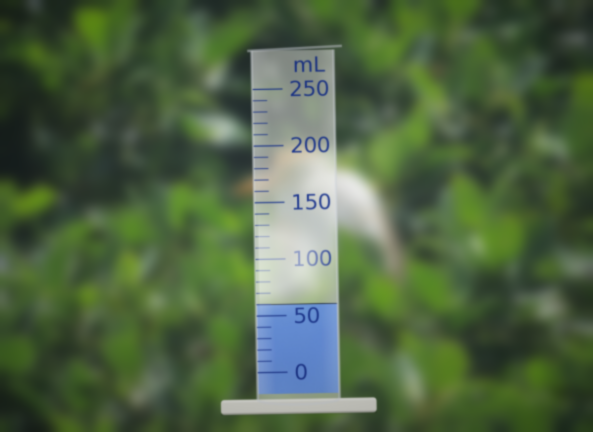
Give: **60** mL
